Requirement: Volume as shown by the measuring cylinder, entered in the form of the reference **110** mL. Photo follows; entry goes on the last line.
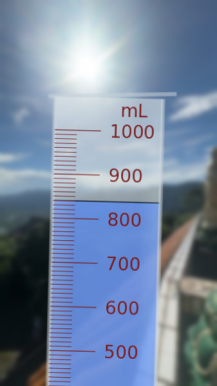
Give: **840** mL
